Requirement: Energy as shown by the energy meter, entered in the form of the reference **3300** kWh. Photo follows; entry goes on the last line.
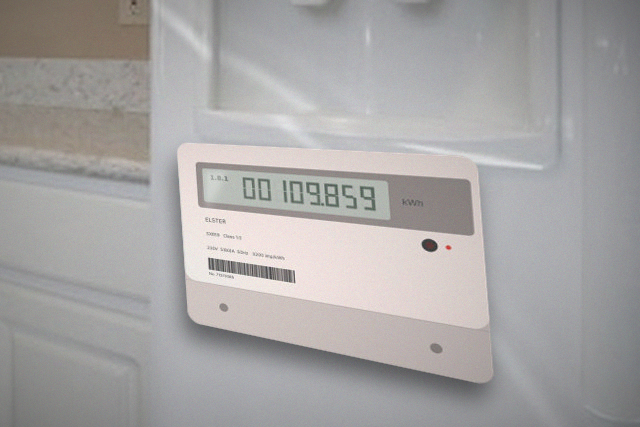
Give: **109.859** kWh
